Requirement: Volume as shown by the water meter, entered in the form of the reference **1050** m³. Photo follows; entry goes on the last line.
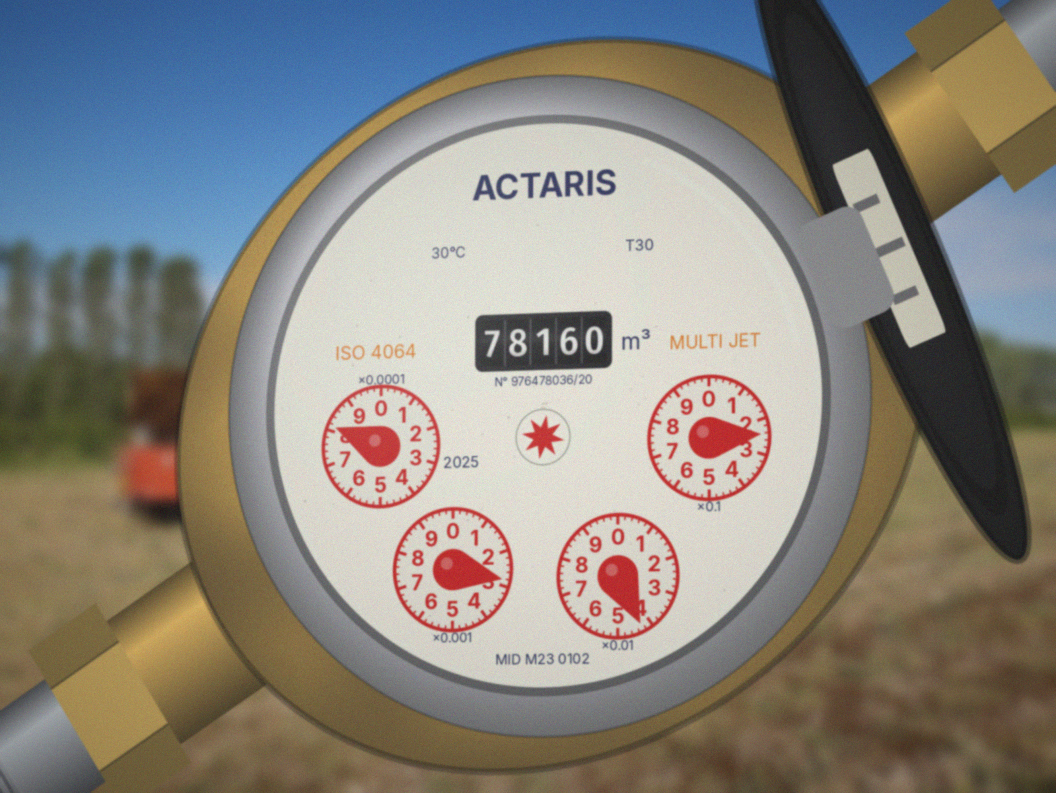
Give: **78160.2428** m³
